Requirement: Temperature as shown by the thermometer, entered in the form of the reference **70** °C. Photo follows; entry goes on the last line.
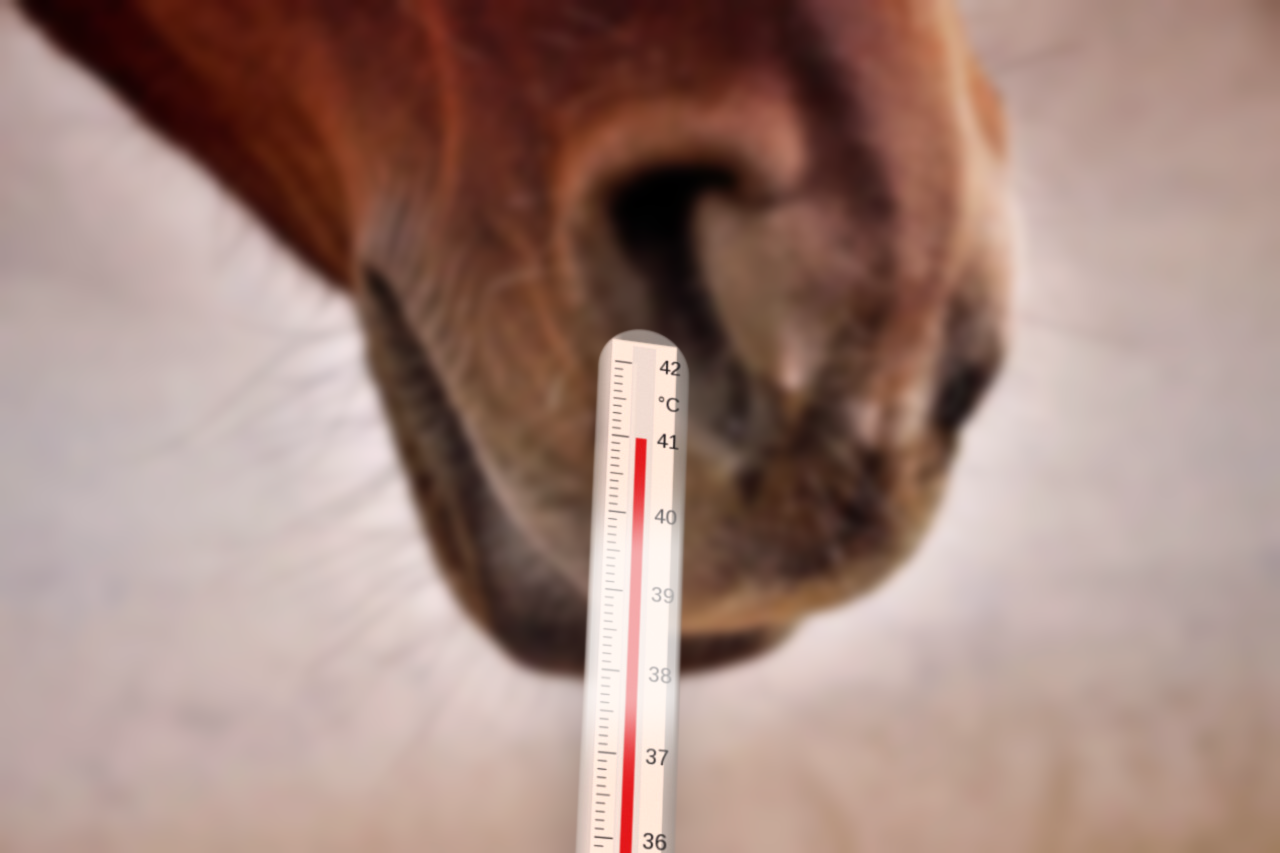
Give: **41** °C
